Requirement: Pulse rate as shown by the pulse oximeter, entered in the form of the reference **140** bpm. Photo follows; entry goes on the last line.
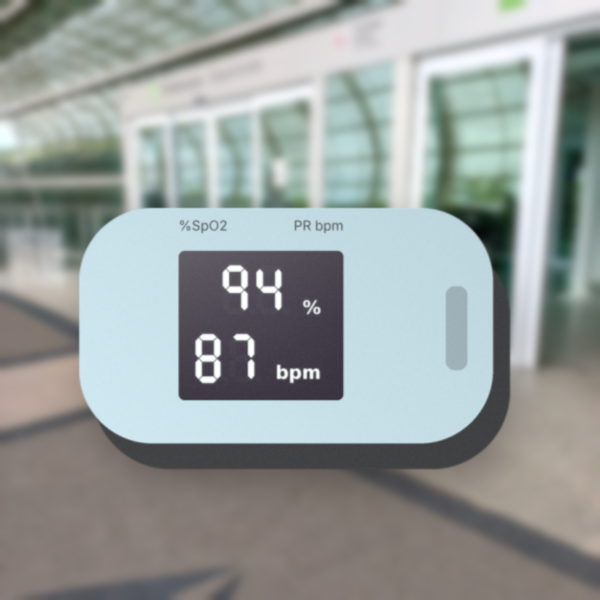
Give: **87** bpm
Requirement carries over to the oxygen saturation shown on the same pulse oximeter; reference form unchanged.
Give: **94** %
